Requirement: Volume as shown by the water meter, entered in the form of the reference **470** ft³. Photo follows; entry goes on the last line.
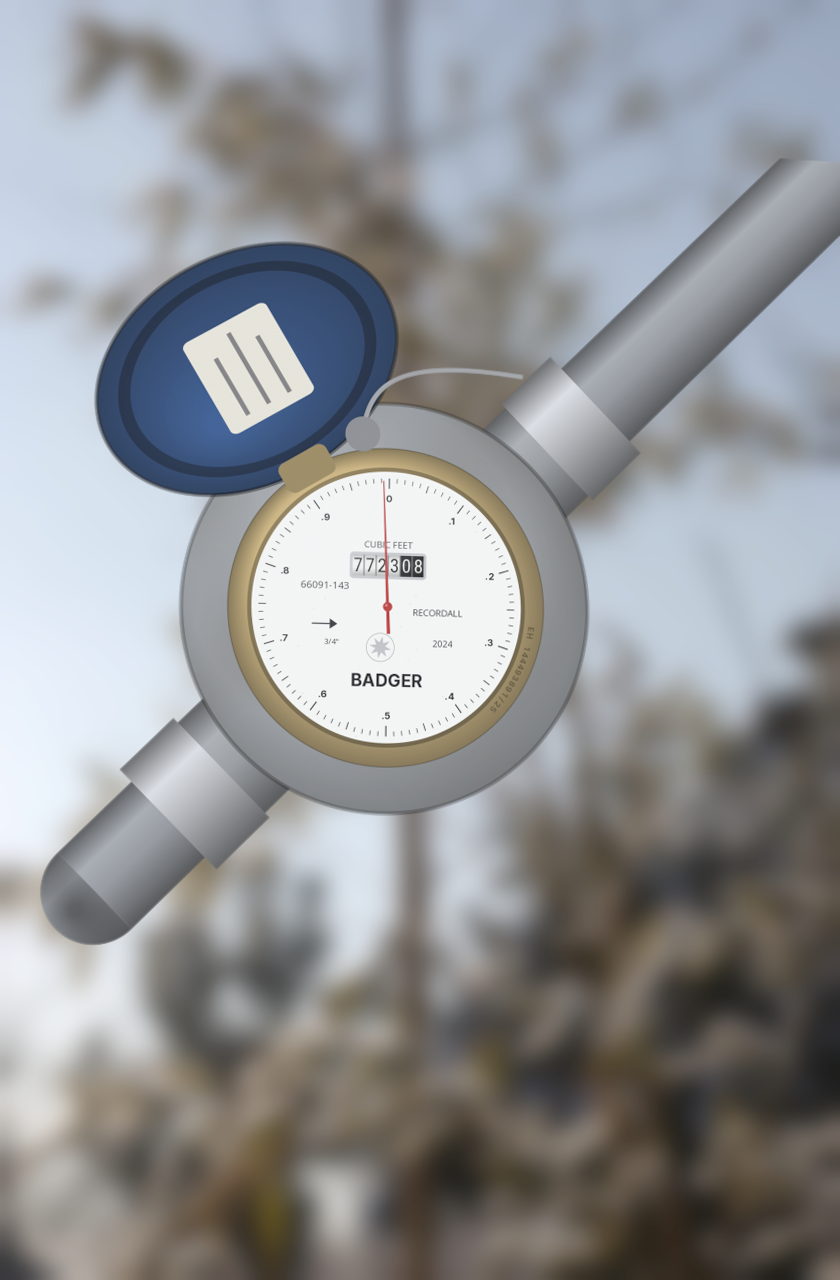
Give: **772307.99** ft³
